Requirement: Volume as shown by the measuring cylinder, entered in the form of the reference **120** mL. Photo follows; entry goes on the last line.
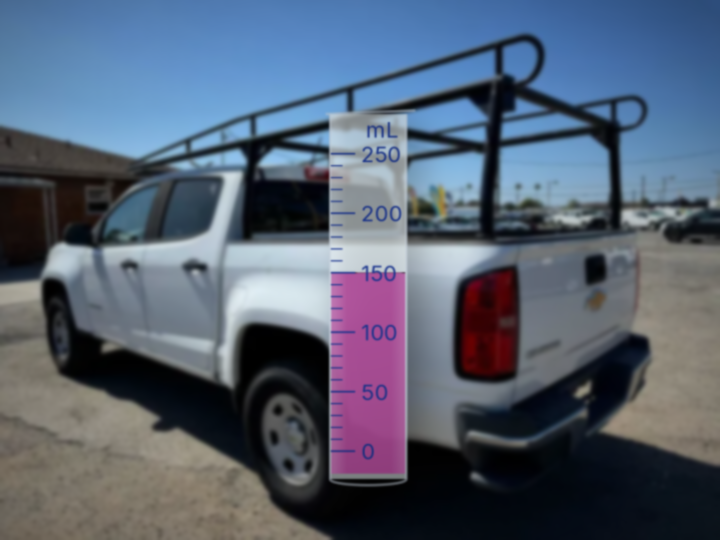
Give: **150** mL
